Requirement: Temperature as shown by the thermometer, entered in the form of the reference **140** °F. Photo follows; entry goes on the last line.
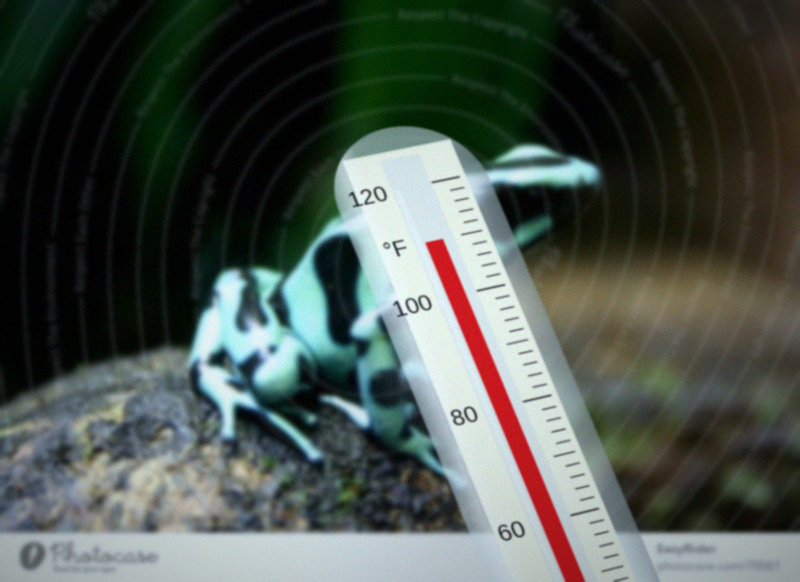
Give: **110** °F
